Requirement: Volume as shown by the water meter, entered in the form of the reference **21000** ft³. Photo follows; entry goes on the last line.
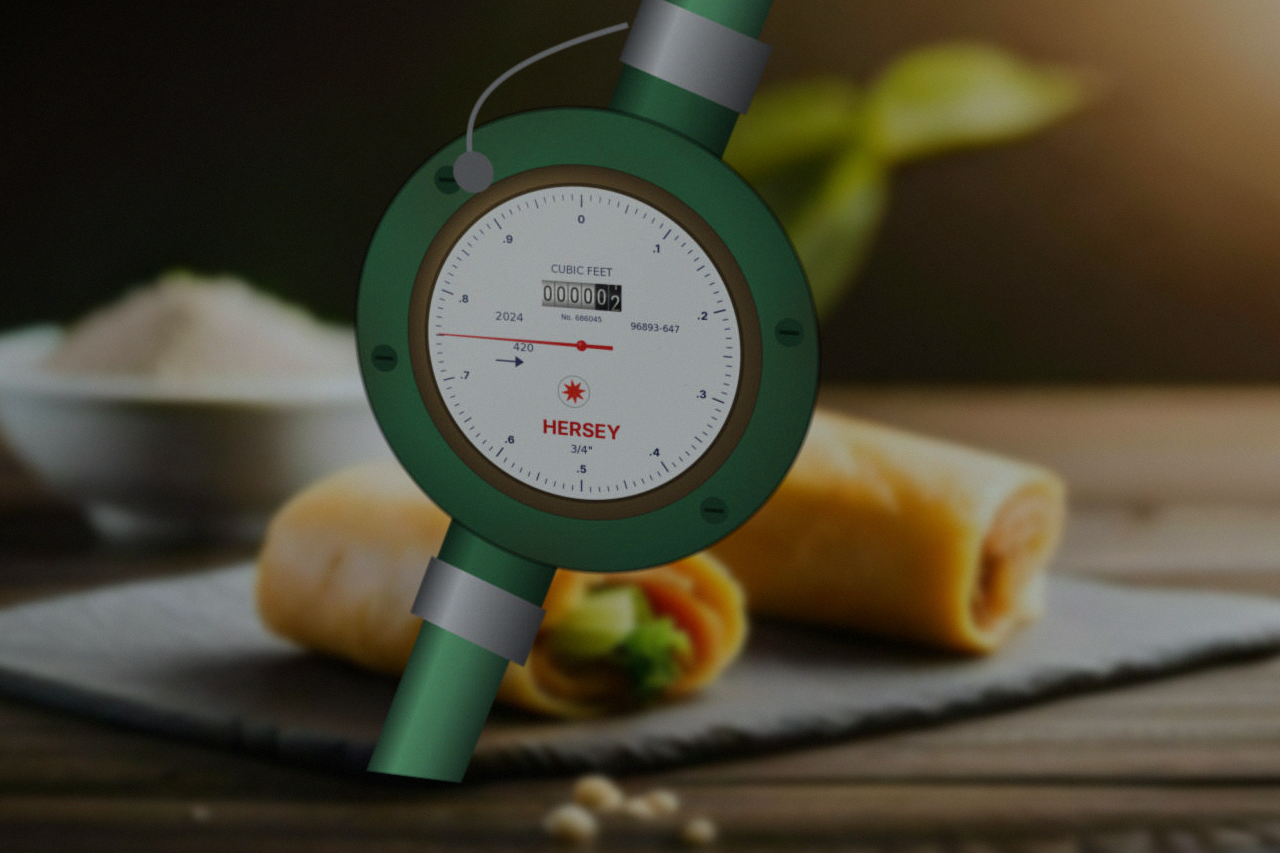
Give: **1.75** ft³
